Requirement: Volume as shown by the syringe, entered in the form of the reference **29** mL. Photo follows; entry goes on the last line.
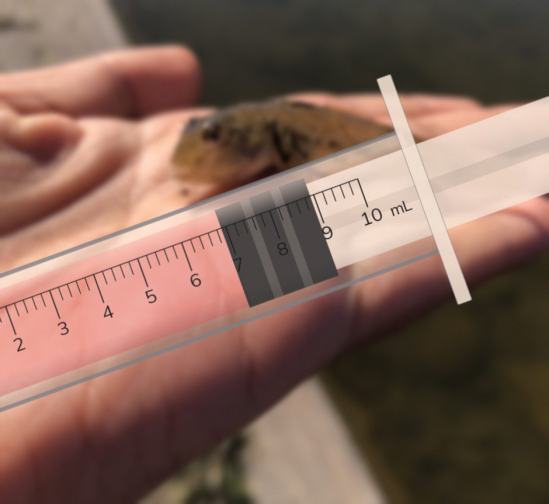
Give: **6.9** mL
